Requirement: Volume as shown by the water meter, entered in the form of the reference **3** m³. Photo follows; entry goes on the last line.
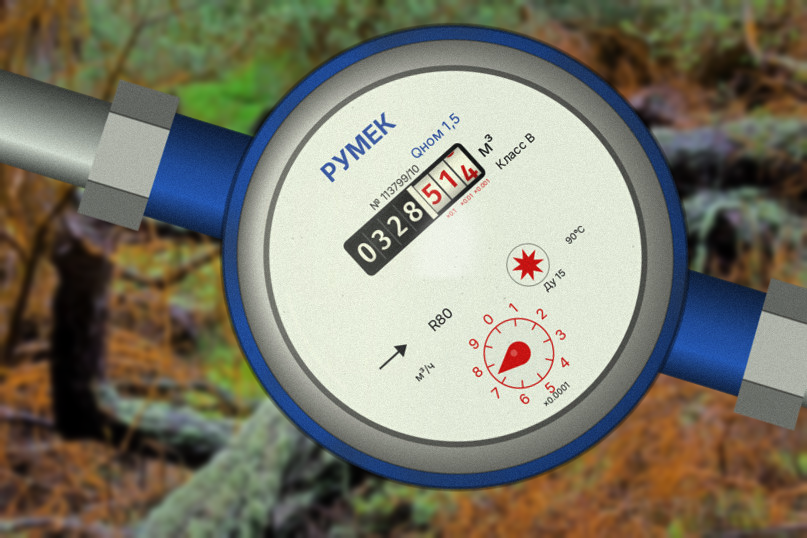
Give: **328.5137** m³
